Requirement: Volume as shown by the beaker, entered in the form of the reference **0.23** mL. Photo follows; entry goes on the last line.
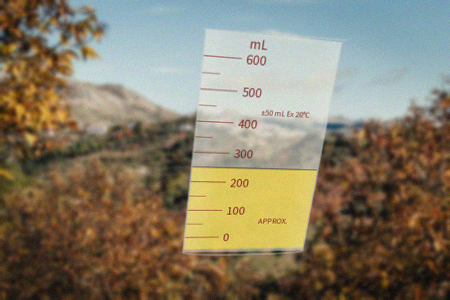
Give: **250** mL
